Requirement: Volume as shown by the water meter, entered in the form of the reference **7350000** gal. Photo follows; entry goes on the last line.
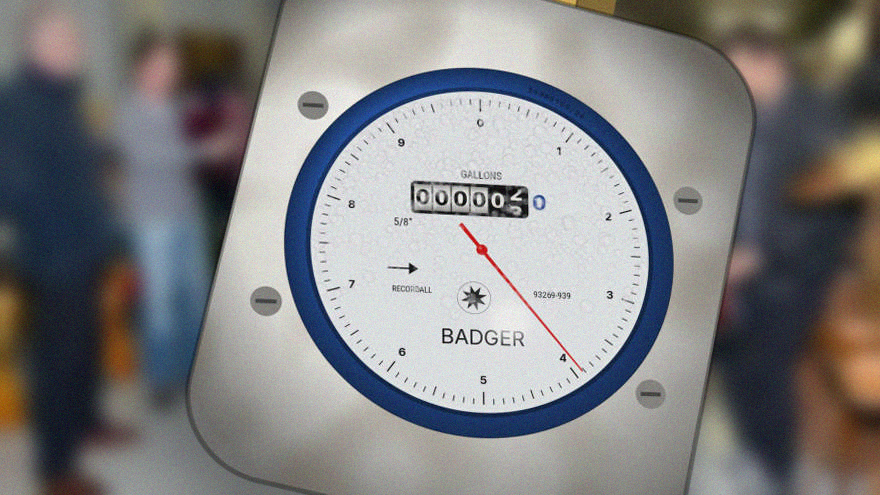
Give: **23.9** gal
